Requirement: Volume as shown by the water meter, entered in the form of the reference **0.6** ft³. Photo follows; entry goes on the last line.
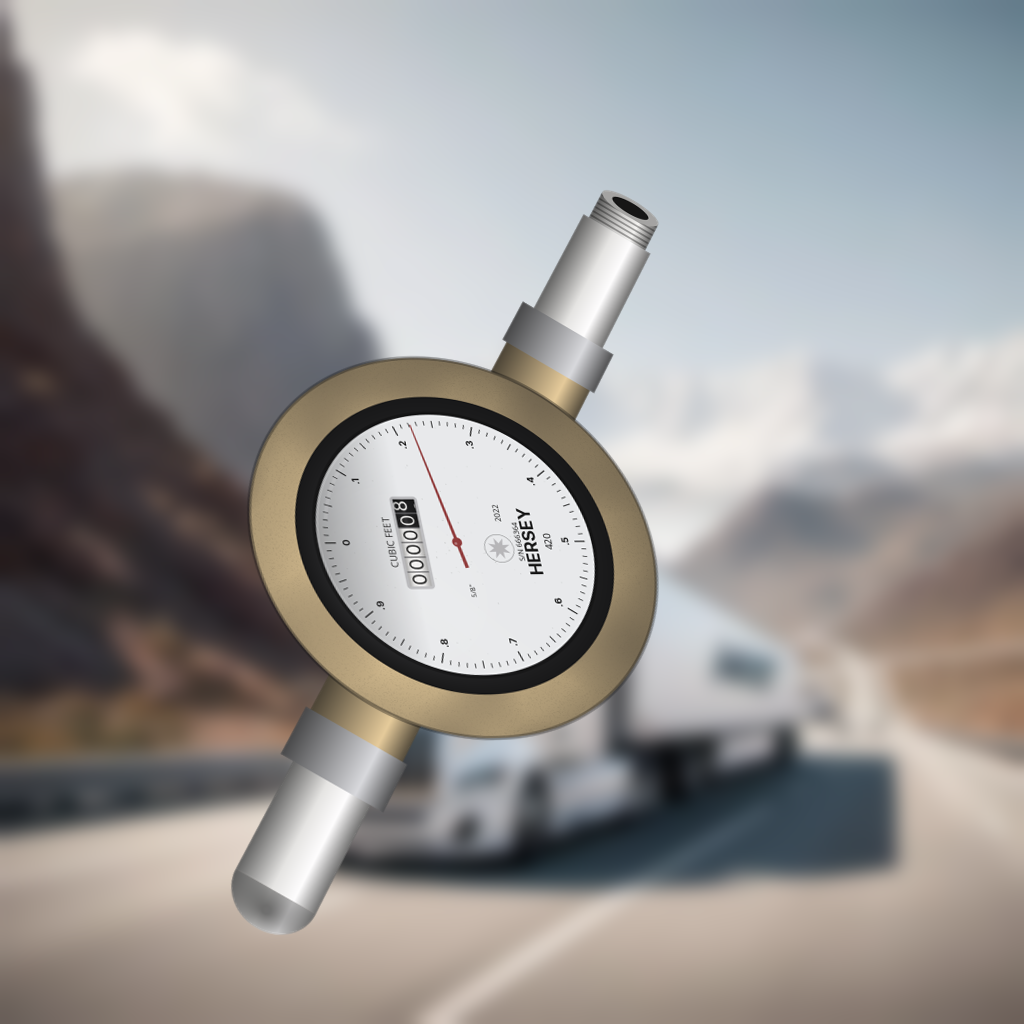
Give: **8.22** ft³
